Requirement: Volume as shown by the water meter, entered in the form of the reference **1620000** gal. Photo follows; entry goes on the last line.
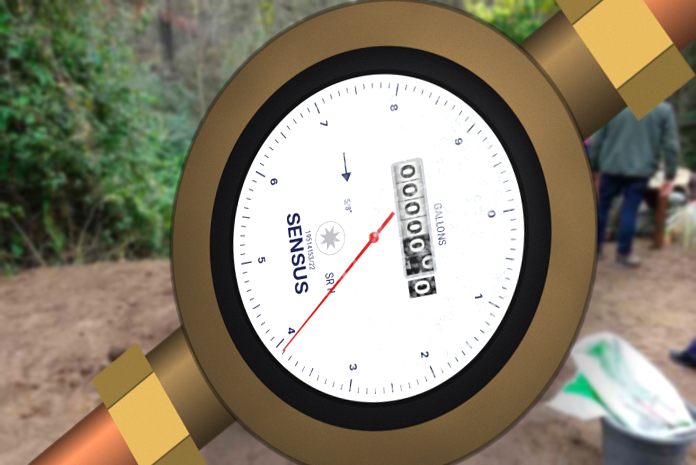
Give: **3.9** gal
